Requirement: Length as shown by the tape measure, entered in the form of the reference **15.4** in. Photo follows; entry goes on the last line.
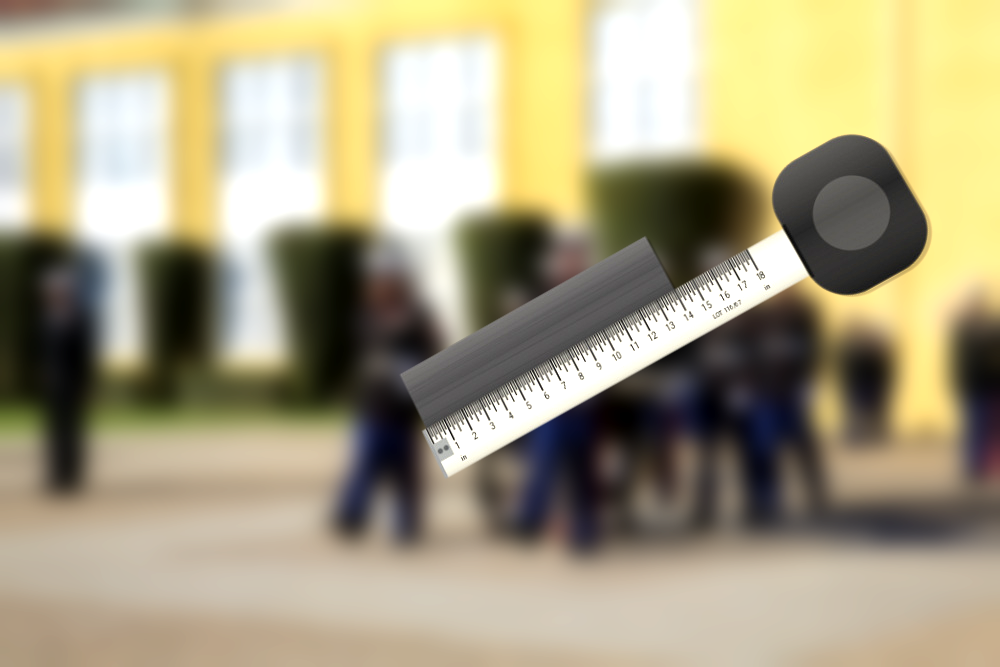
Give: **14** in
